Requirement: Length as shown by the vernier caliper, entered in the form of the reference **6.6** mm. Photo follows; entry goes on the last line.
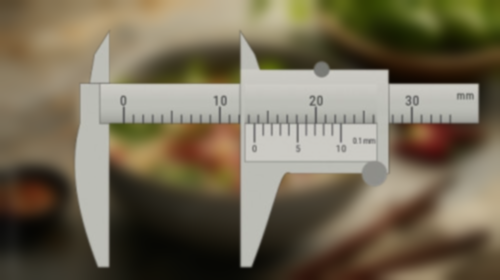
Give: **13.6** mm
